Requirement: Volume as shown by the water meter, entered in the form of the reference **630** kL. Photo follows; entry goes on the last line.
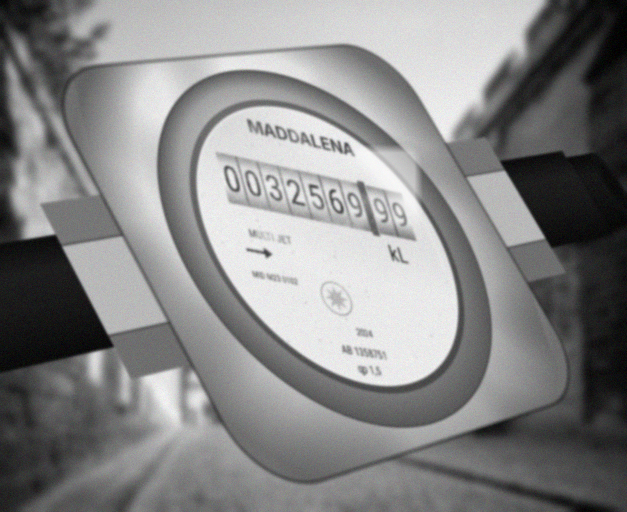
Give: **32569.99** kL
